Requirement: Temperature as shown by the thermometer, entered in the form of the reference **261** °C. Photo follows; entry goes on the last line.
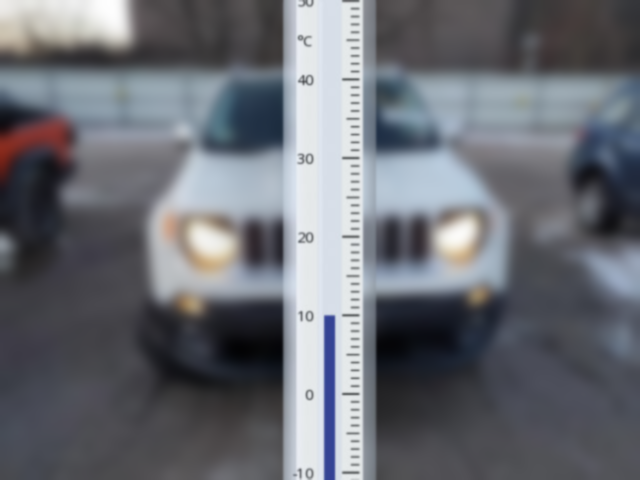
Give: **10** °C
